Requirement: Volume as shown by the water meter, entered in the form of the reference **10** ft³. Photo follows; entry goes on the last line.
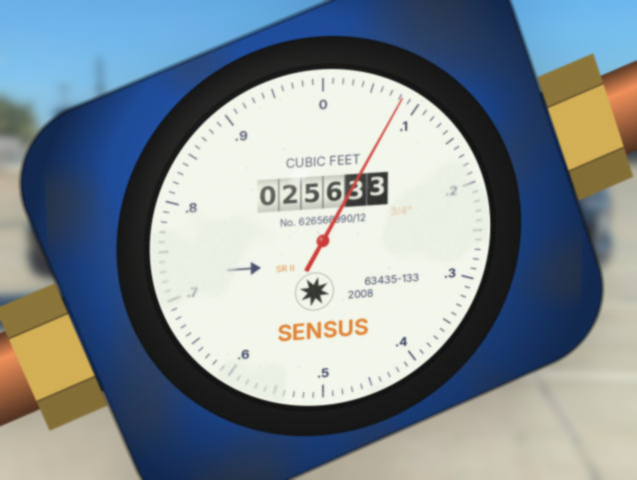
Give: **25633.08** ft³
